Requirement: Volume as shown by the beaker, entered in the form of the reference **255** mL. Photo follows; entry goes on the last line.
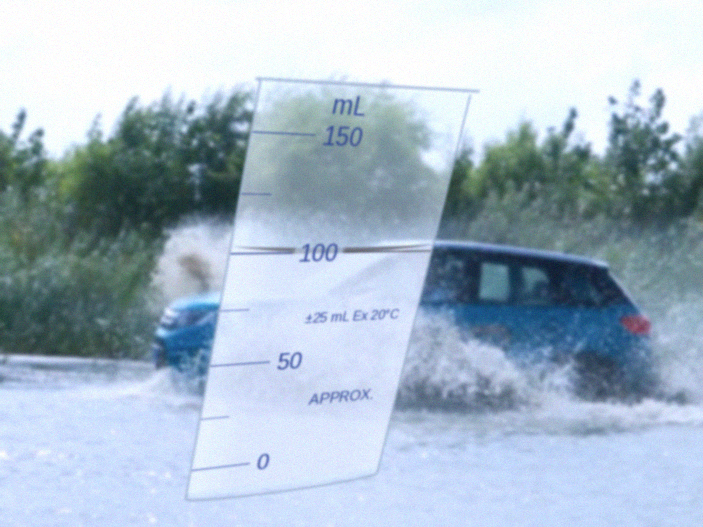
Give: **100** mL
